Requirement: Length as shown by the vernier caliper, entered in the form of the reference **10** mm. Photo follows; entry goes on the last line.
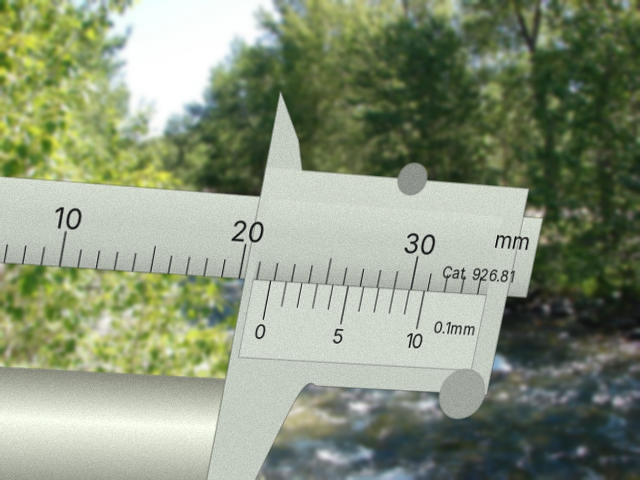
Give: **21.8** mm
